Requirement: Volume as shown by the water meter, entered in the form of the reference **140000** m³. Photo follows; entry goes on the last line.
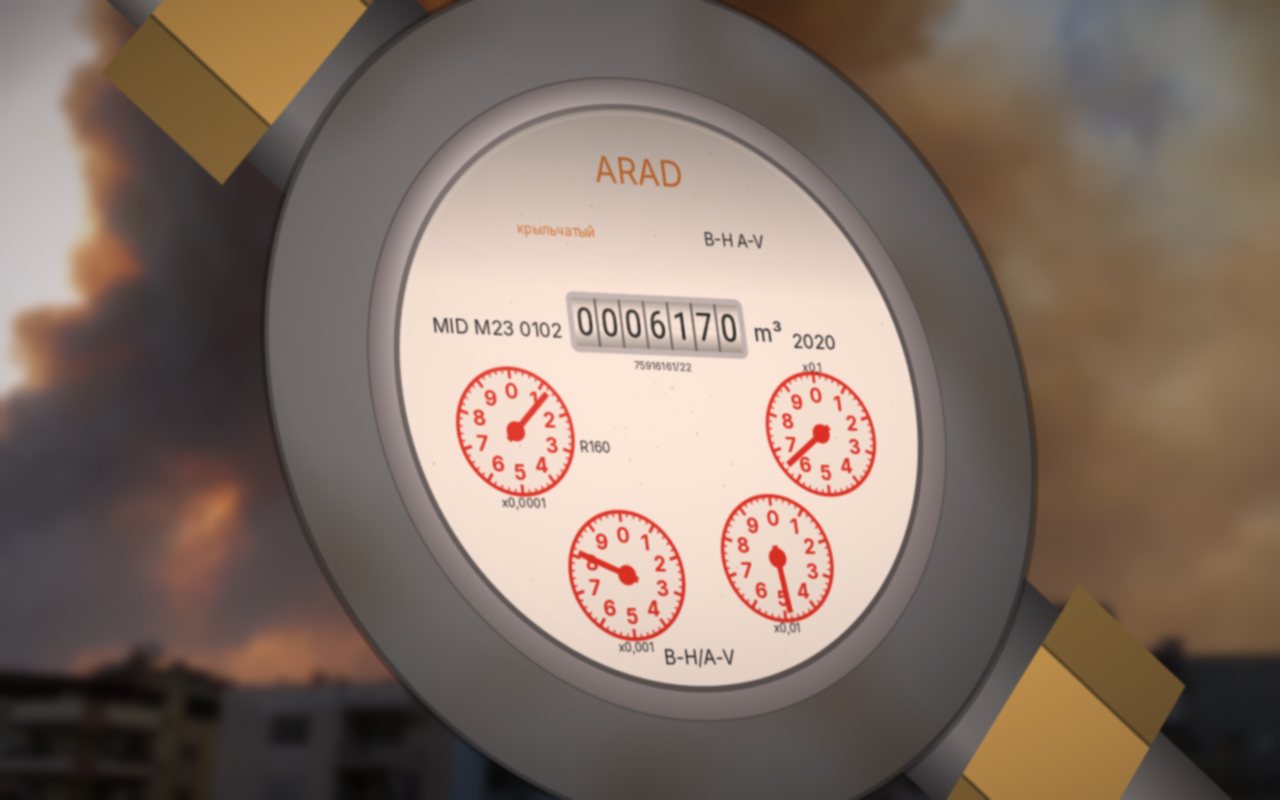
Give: **6170.6481** m³
